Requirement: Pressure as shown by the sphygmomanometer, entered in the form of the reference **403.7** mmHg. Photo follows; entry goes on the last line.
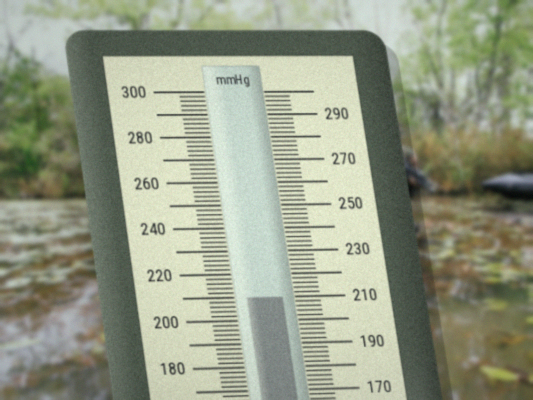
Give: **210** mmHg
